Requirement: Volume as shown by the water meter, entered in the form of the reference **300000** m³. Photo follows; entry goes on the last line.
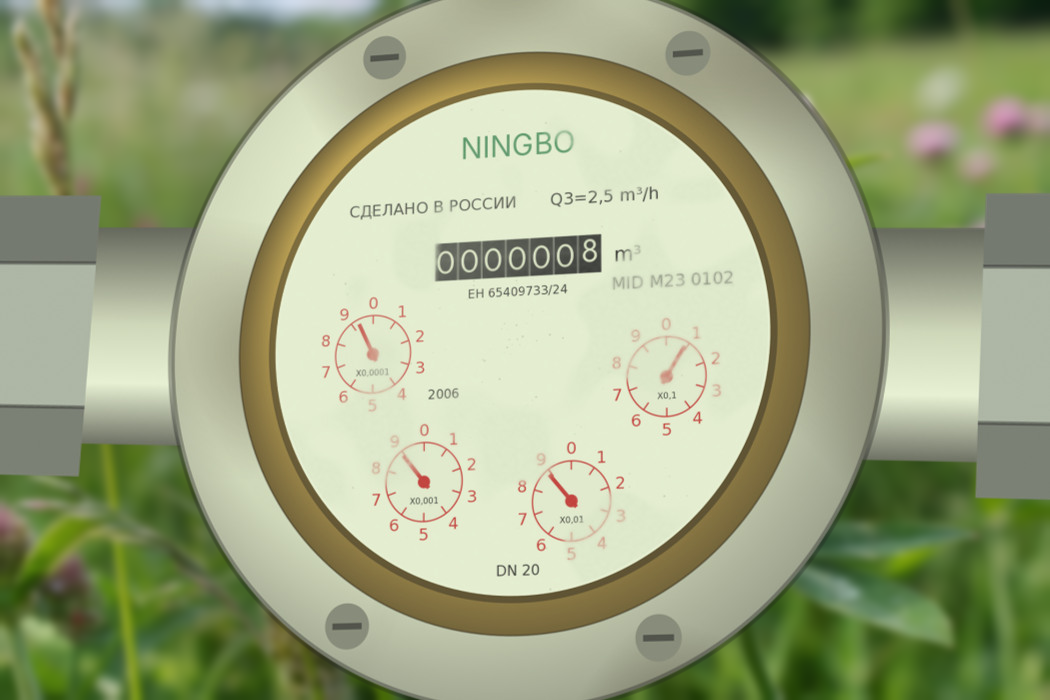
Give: **8.0889** m³
